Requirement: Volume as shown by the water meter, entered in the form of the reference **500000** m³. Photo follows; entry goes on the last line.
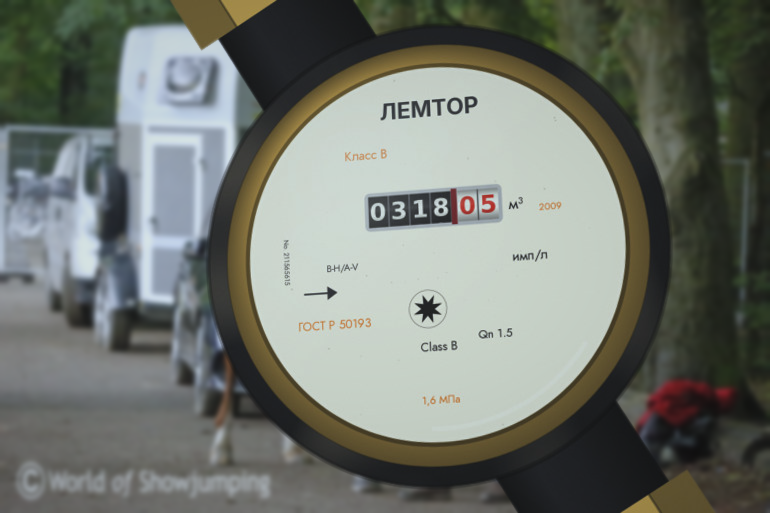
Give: **318.05** m³
